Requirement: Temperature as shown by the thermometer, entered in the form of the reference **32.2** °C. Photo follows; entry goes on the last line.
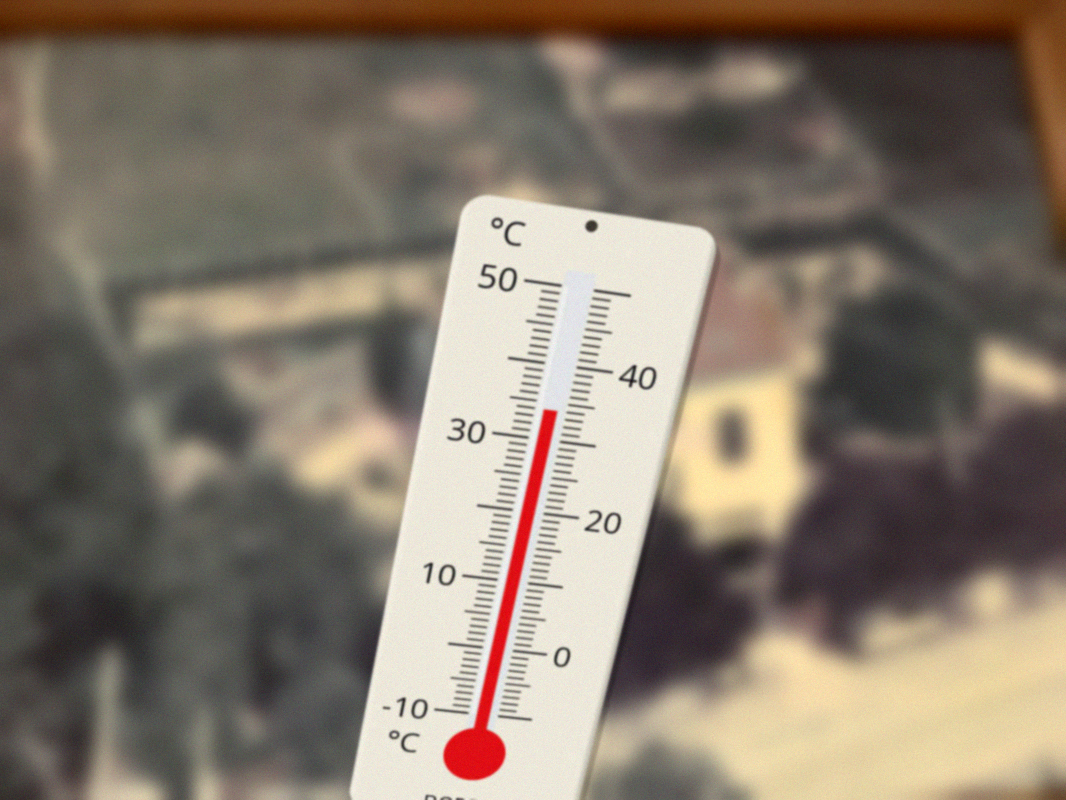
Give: **34** °C
